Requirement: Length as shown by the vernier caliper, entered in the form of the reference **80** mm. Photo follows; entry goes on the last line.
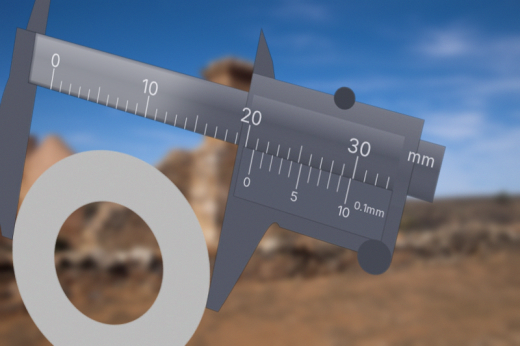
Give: **20.8** mm
